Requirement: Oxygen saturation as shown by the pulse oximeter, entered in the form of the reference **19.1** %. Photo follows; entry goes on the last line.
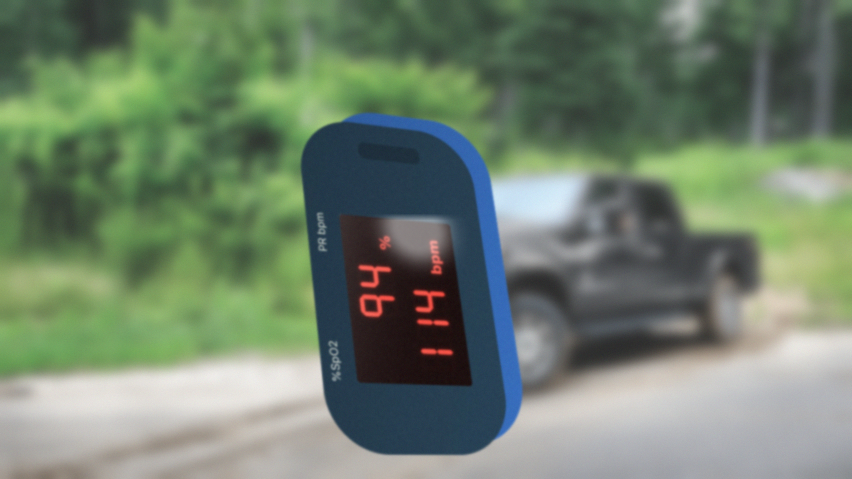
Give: **94** %
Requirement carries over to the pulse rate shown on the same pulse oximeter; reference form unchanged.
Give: **114** bpm
